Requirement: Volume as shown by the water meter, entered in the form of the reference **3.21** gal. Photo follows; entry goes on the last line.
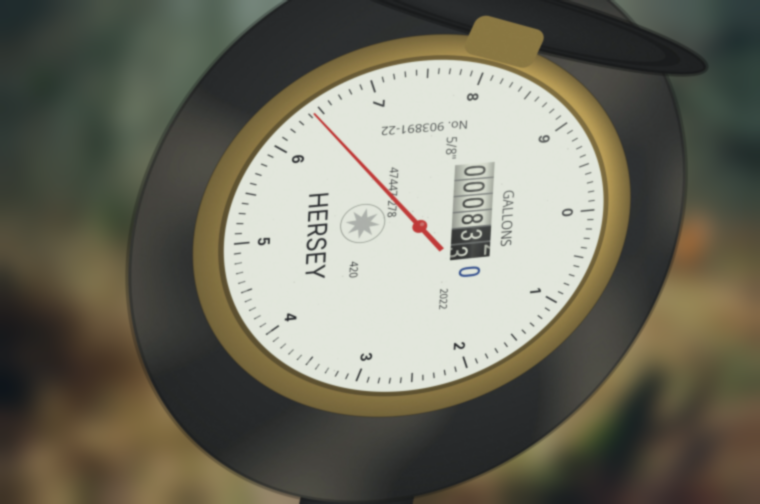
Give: **8326.4** gal
